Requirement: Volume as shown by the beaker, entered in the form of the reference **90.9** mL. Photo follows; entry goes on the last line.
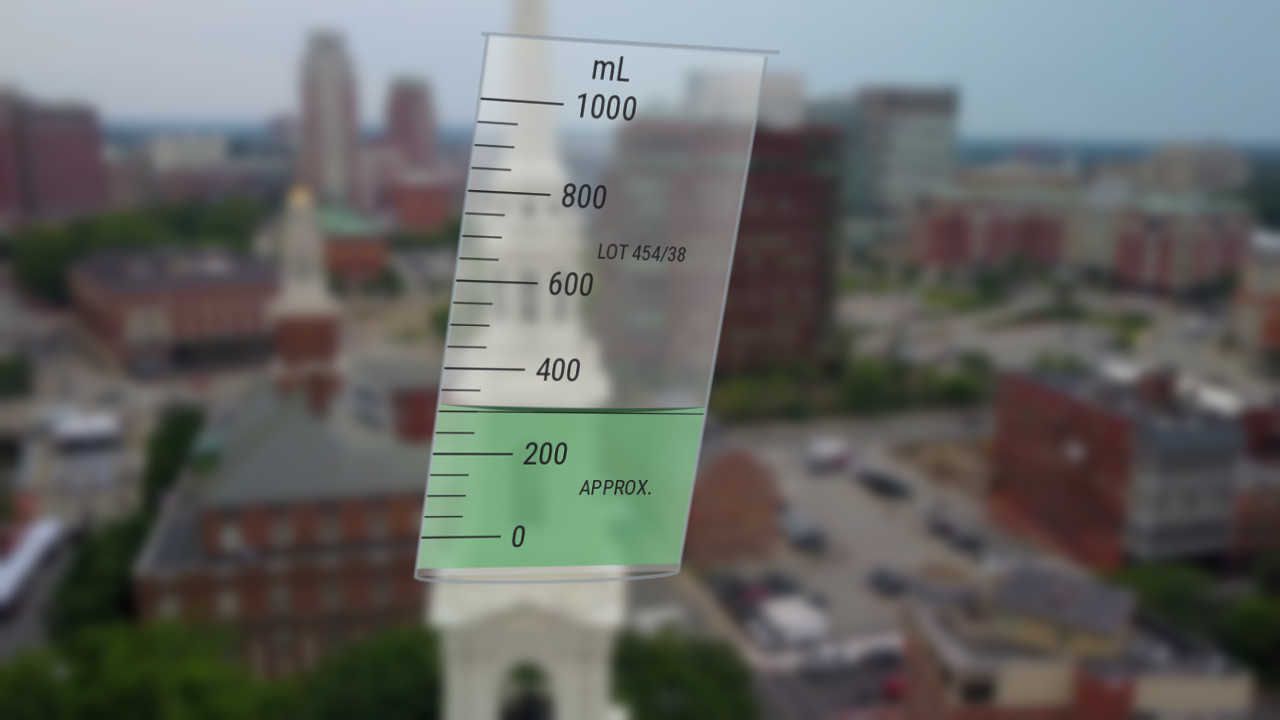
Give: **300** mL
